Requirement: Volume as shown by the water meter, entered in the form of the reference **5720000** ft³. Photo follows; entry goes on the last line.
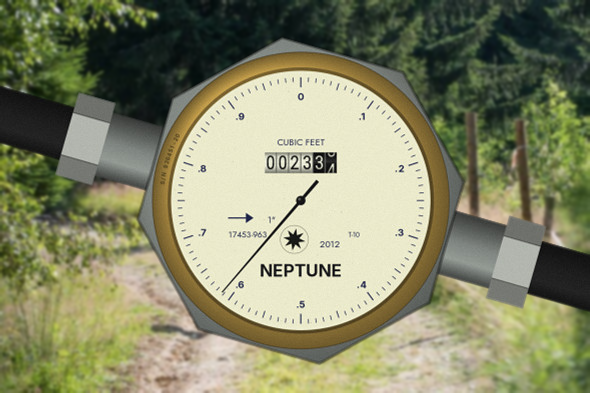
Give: **2333.61** ft³
